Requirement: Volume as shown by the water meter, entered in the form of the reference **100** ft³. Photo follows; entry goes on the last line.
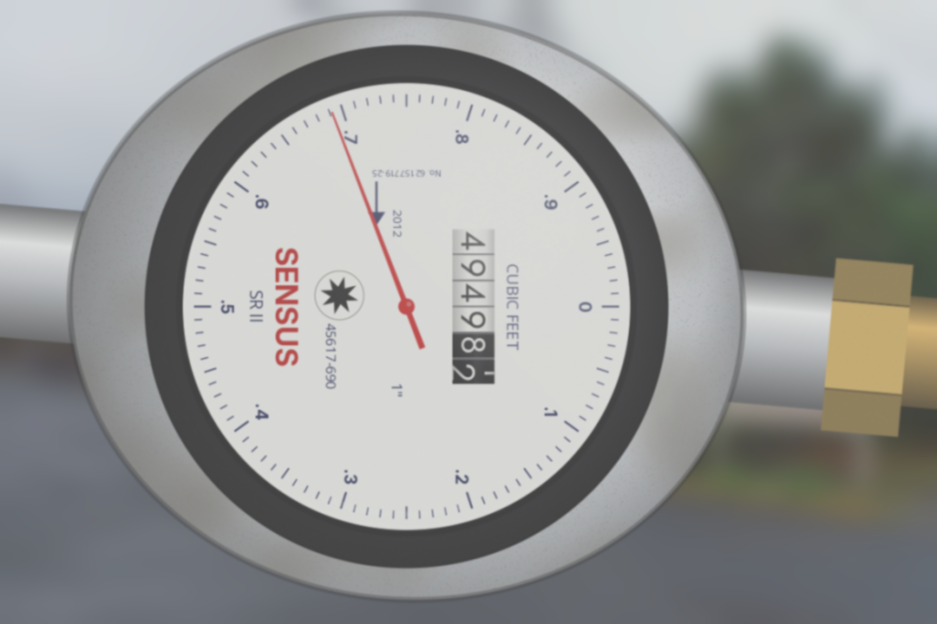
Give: **494981.69** ft³
